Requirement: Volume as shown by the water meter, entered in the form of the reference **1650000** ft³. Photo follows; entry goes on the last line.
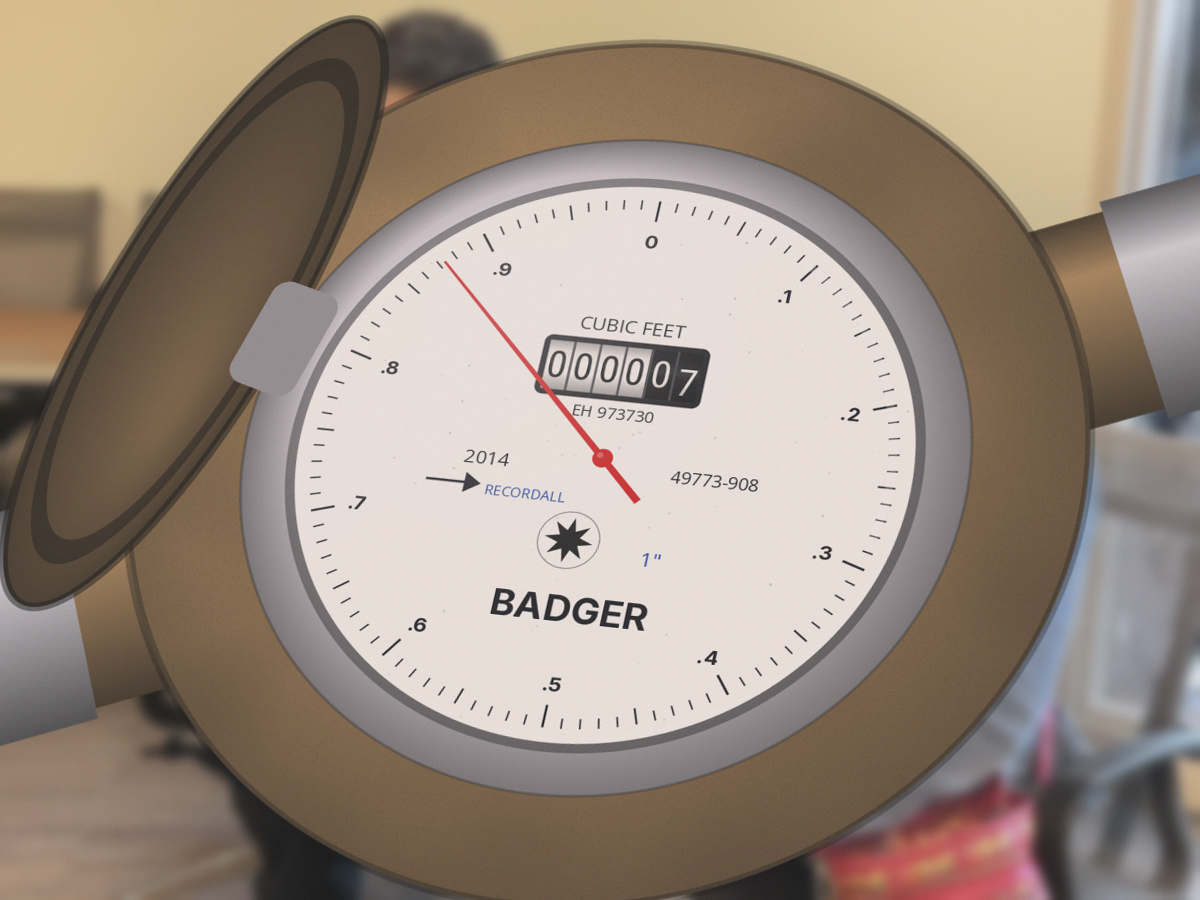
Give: **6.87** ft³
